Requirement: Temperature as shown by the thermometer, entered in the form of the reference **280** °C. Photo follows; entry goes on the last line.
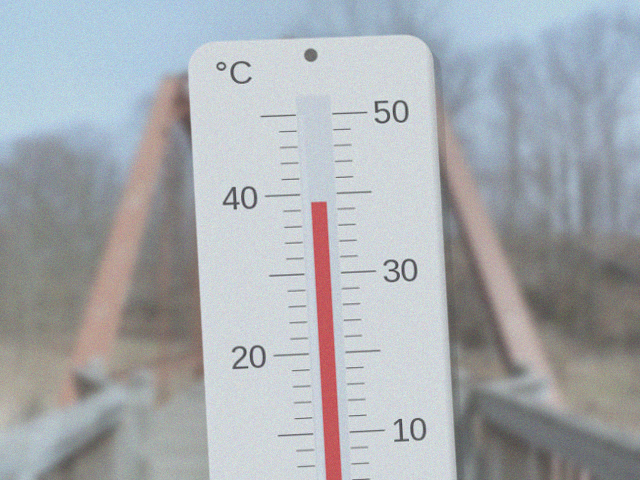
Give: **39** °C
